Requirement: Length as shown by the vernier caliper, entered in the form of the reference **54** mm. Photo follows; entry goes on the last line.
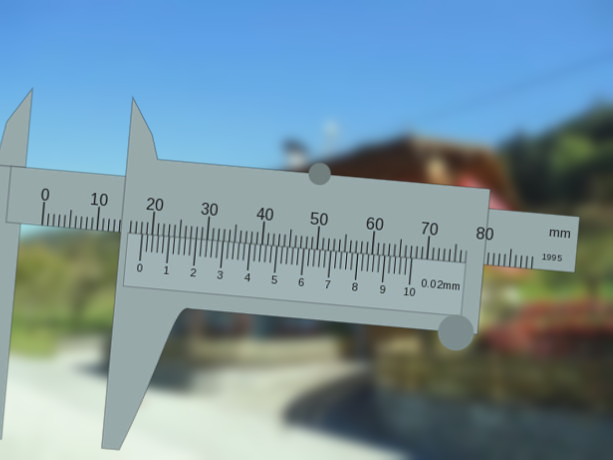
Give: **18.2** mm
